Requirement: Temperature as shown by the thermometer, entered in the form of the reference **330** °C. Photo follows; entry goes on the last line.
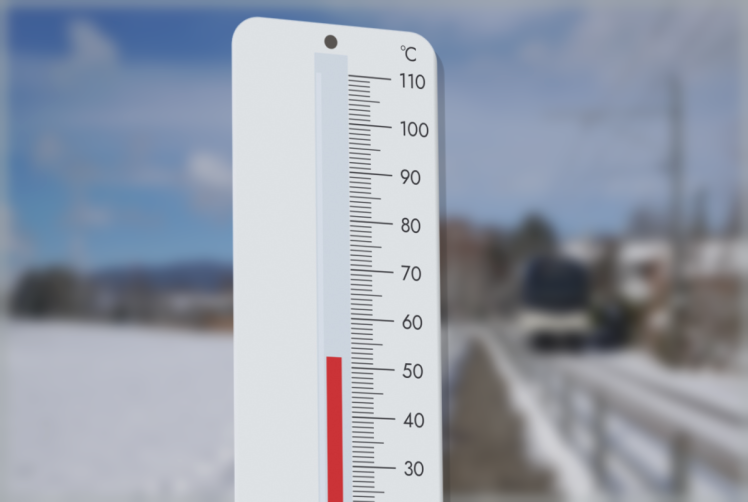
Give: **52** °C
